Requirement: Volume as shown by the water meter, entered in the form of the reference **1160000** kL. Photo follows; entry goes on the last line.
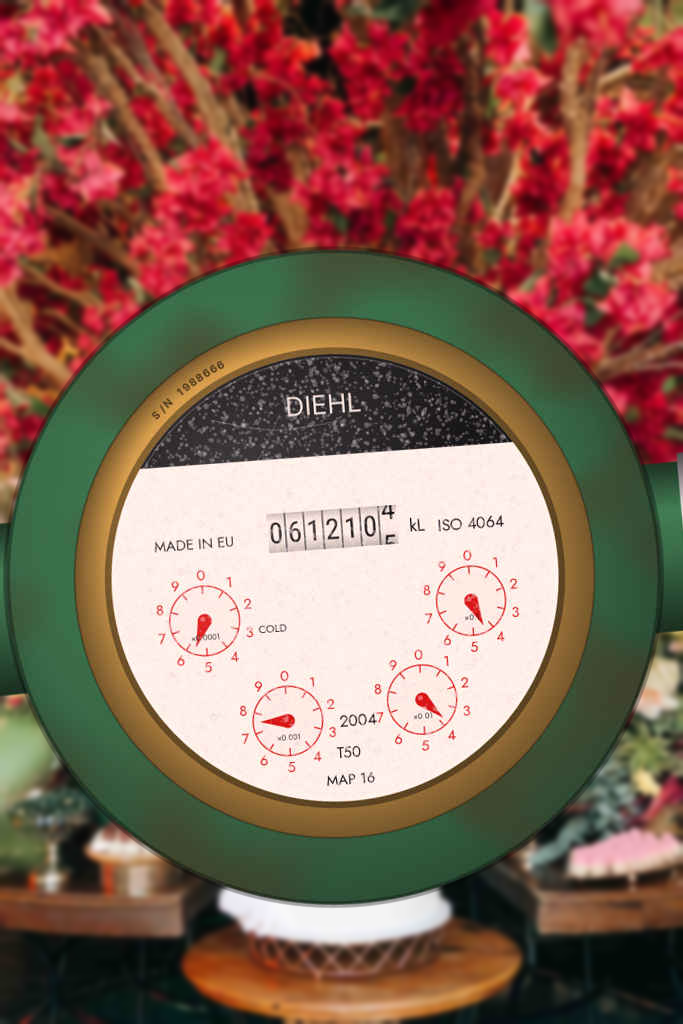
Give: **612104.4375** kL
